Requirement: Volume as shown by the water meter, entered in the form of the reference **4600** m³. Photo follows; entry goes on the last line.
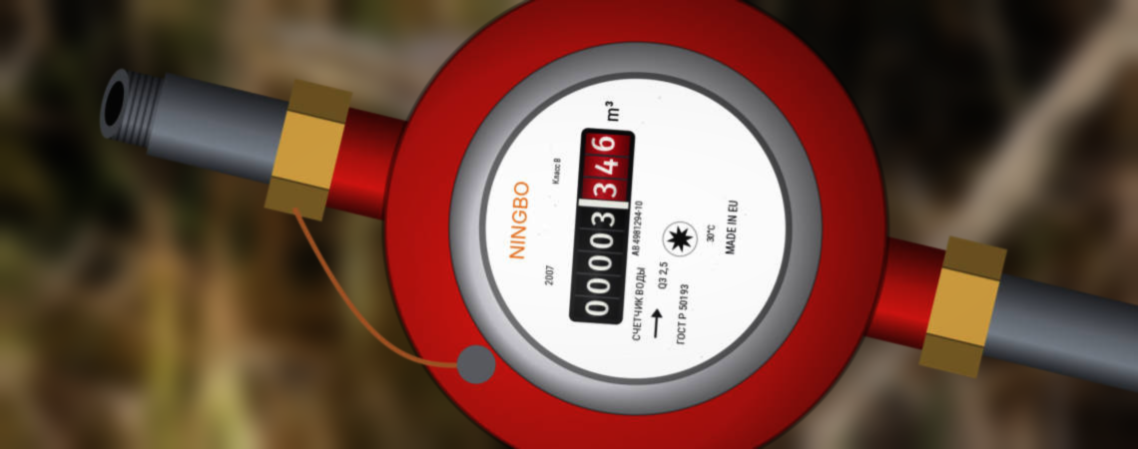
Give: **3.346** m³
